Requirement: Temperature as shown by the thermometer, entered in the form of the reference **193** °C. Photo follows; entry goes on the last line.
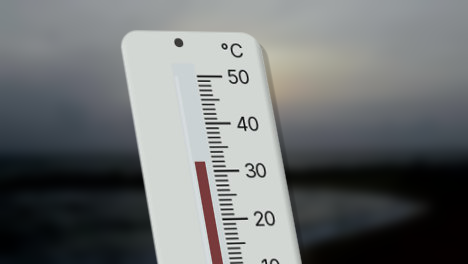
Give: **32** °C
